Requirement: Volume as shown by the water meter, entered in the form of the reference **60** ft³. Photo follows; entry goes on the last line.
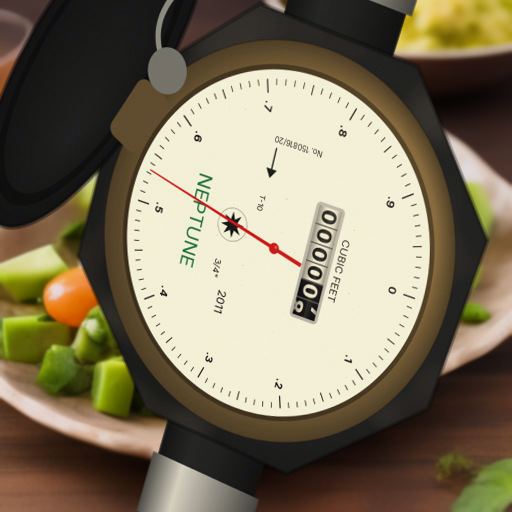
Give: **7.53** ft³
